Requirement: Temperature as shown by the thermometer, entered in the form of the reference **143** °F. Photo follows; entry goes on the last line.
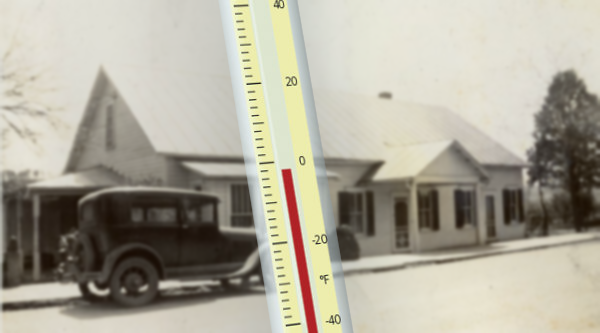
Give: **-2** °F
